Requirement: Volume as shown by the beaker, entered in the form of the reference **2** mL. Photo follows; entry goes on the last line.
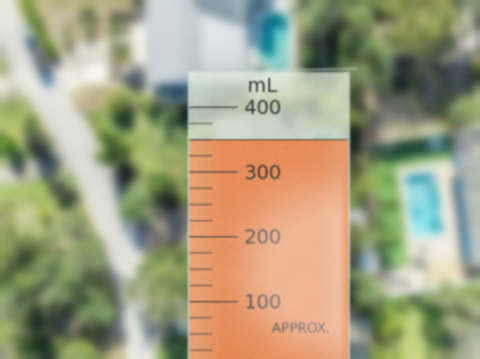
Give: **350** mL
